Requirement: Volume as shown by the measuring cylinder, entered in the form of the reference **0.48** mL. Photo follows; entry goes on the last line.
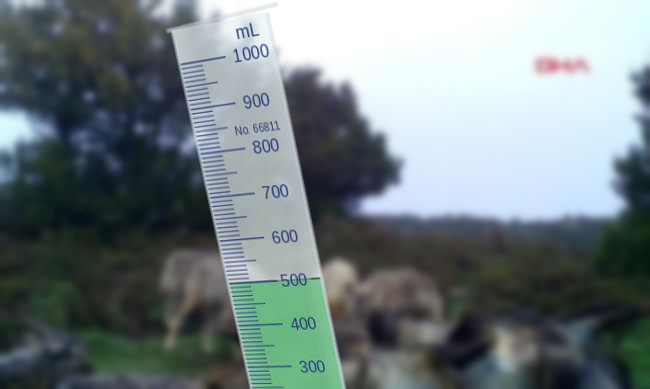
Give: **500** mL
